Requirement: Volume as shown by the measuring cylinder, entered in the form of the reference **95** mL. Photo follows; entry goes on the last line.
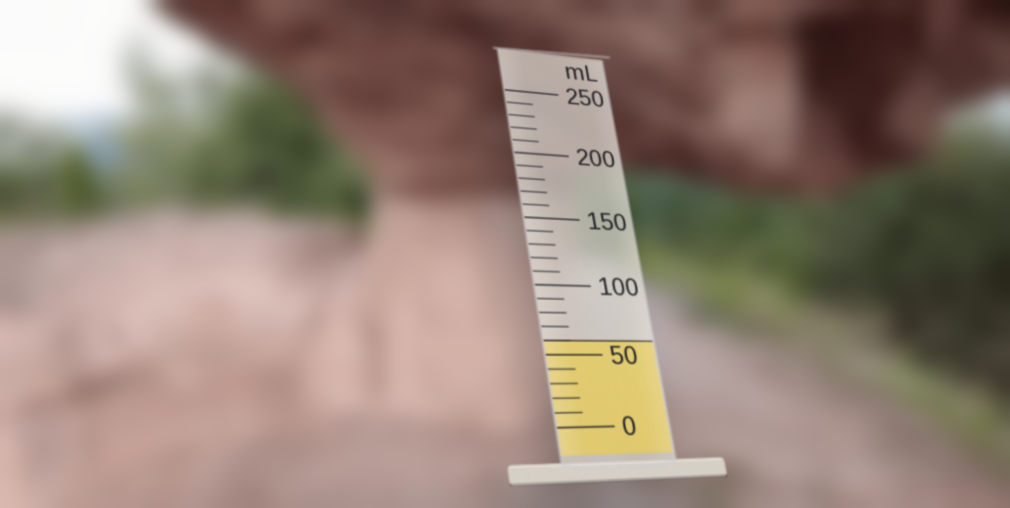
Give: **60** mL
